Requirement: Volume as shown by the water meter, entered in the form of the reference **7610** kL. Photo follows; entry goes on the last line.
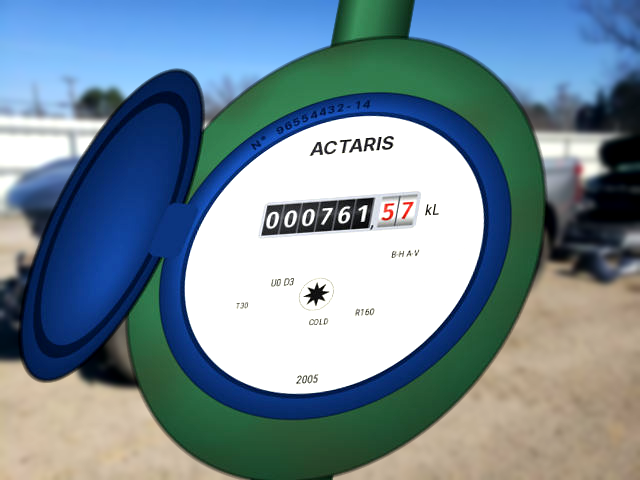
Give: **761.57** kL
